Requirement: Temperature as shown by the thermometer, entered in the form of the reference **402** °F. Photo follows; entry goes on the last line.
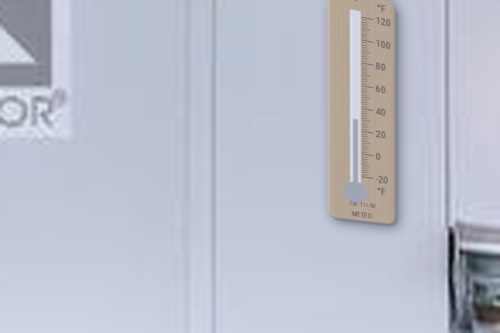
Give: **30** °F
